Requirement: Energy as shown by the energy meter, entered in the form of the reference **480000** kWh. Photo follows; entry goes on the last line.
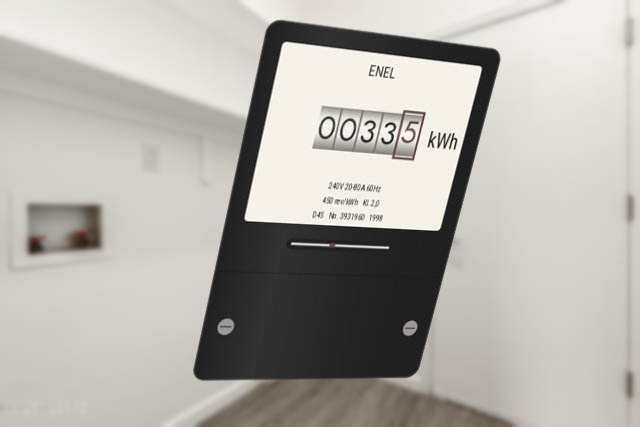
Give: **33.5** kWh
